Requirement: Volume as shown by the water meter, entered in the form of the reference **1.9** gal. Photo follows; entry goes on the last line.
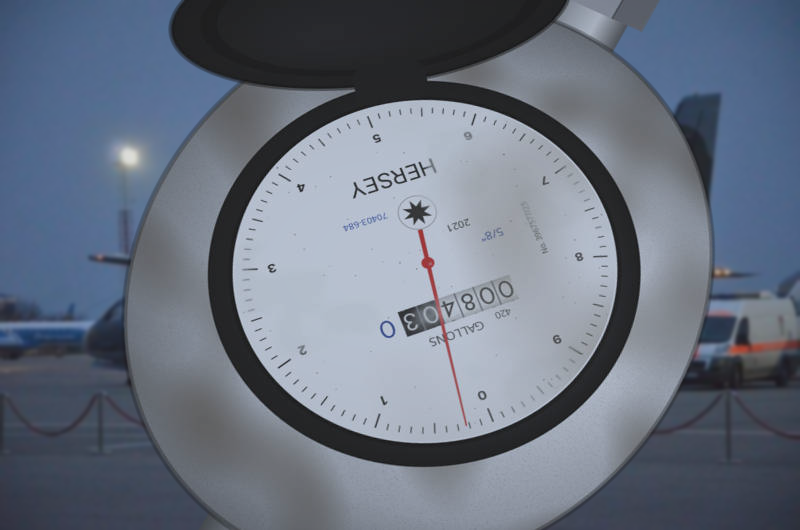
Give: **84030.2** gal
